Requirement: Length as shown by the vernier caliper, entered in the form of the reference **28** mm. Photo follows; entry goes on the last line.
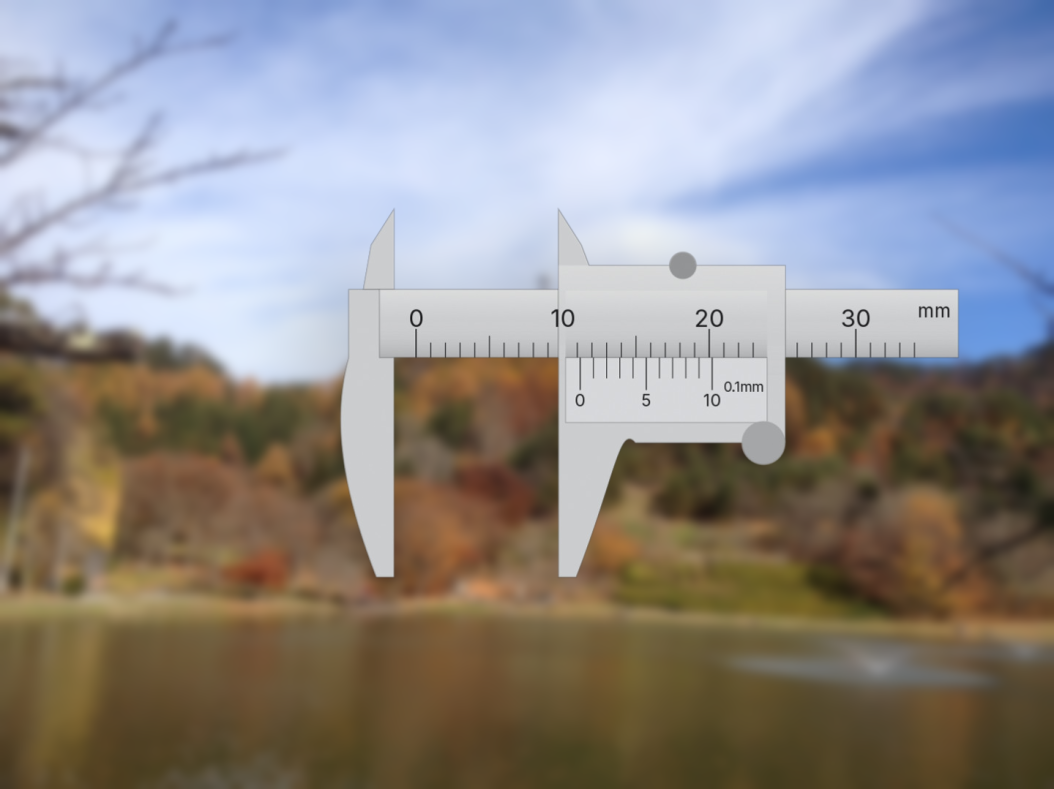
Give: **11.2** mm
